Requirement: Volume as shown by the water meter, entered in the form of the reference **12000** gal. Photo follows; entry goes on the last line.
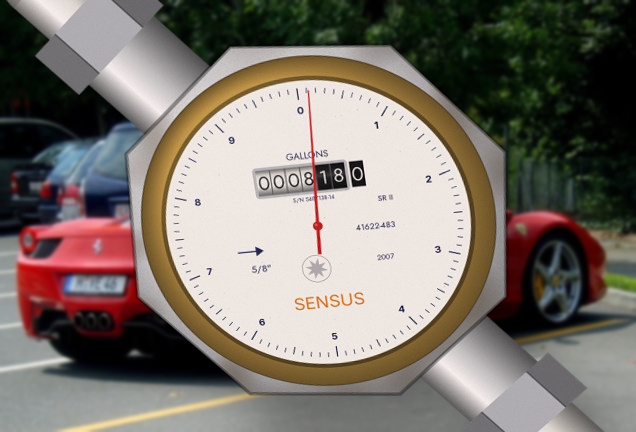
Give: **8180.1** gal
